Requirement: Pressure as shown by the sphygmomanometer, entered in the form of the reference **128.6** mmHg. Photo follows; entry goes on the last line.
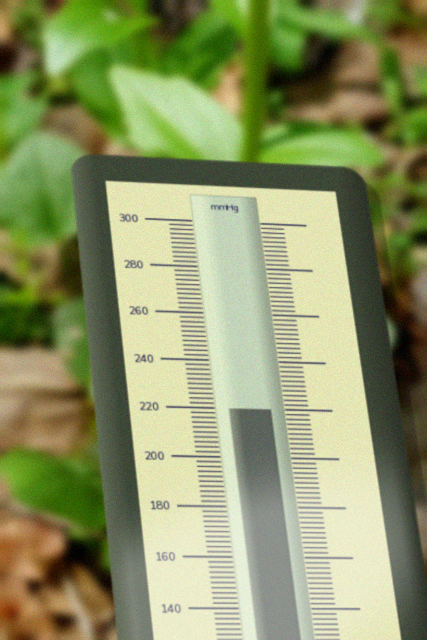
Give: **220** mmHg
